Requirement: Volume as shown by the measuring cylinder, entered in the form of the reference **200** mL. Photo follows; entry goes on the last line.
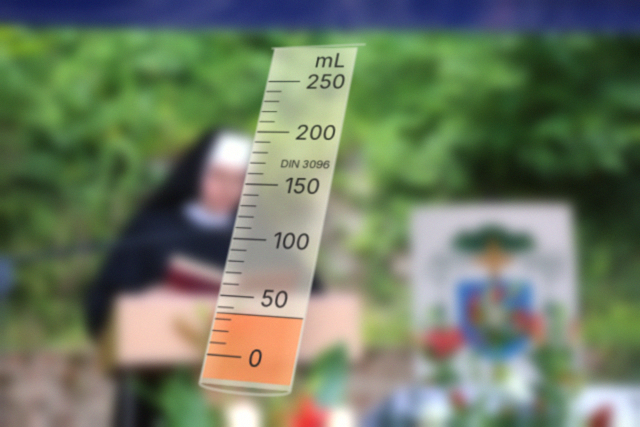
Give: **35** mL
